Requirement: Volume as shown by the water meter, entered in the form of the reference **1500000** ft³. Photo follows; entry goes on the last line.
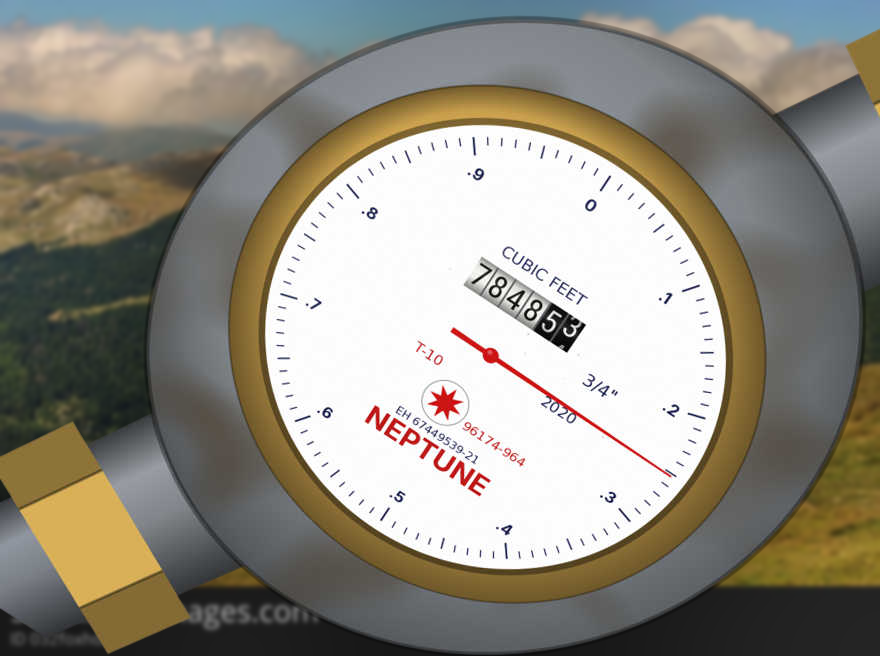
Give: **784853.25** ft³
